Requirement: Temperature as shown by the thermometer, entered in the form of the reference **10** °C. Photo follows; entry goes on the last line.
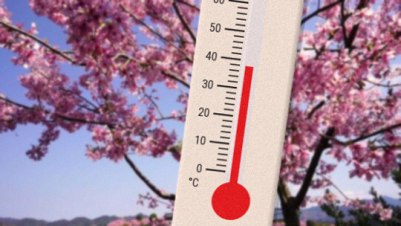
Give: **38** °C
